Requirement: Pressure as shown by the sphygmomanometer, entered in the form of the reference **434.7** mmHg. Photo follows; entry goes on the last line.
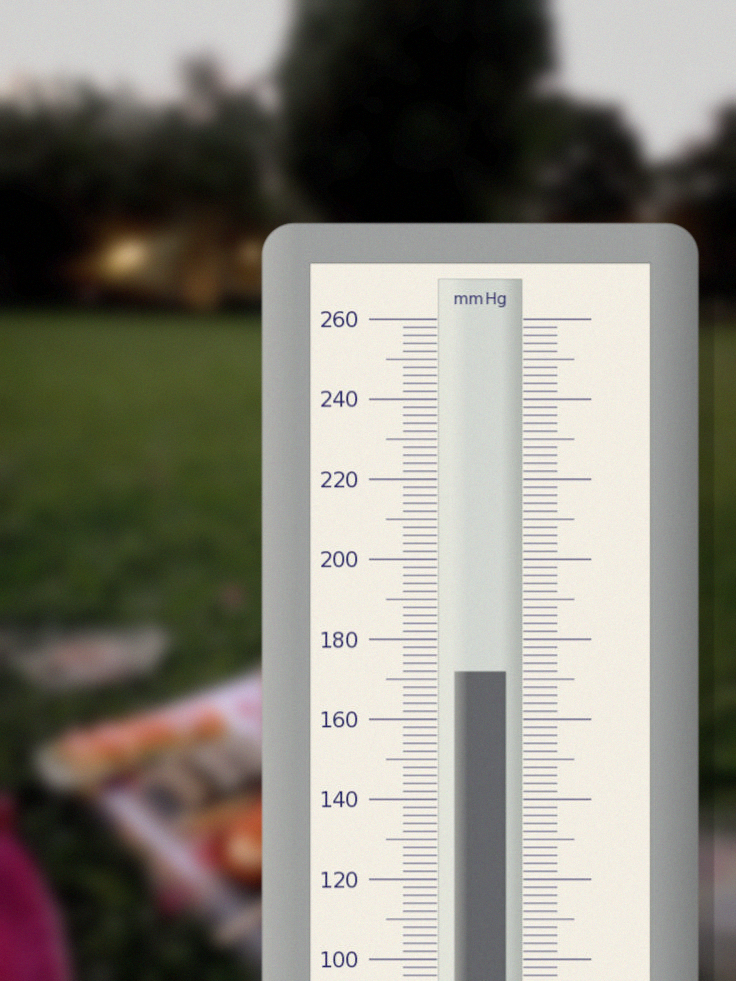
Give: **172** mmHg
